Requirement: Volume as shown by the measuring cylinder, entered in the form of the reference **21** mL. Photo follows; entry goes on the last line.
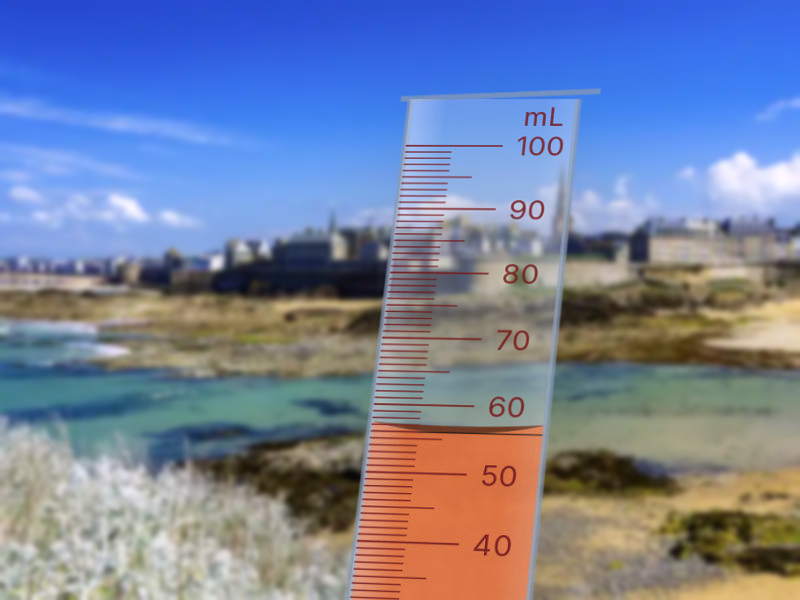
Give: **56** mL
